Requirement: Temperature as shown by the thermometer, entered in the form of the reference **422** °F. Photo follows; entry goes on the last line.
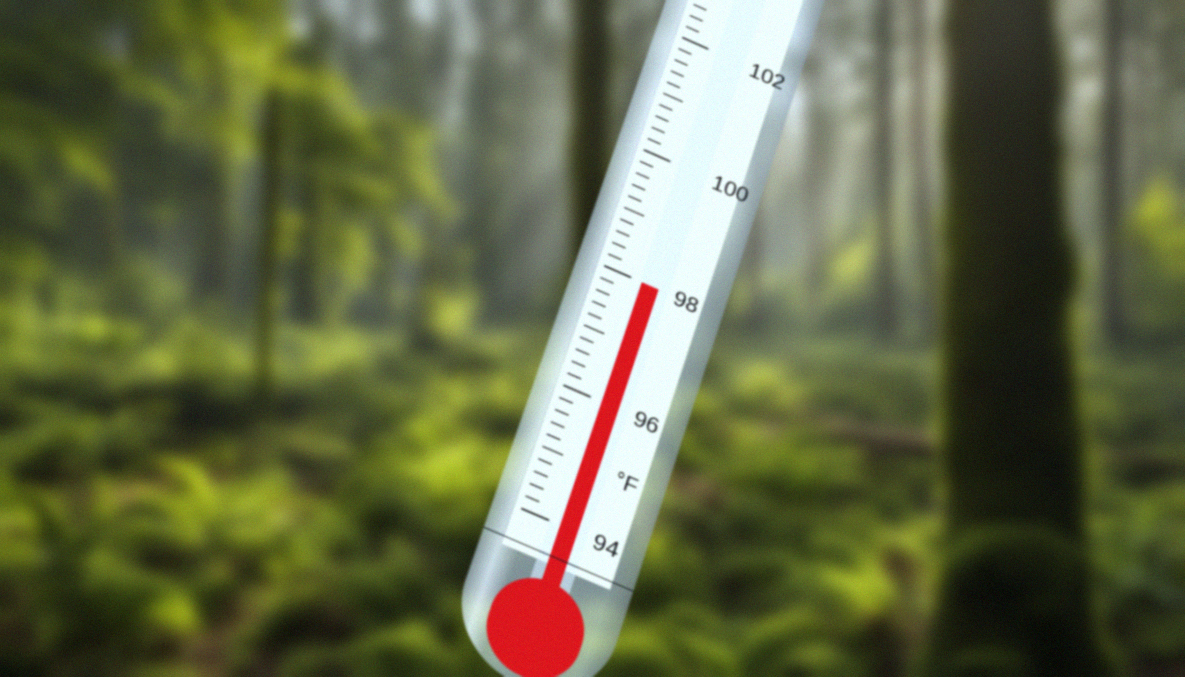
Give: **98** °F
